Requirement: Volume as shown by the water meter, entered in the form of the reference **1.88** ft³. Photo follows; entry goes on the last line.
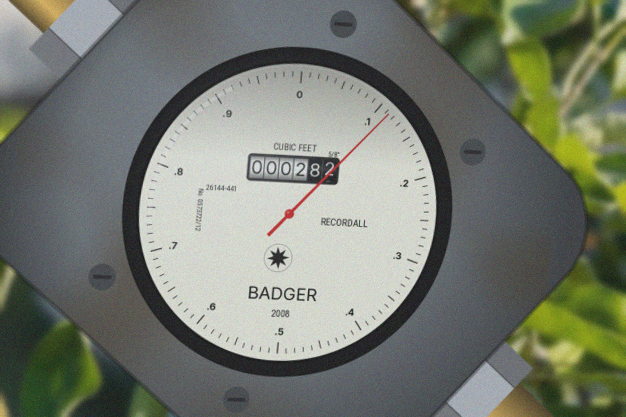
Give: **282.11** ft³
